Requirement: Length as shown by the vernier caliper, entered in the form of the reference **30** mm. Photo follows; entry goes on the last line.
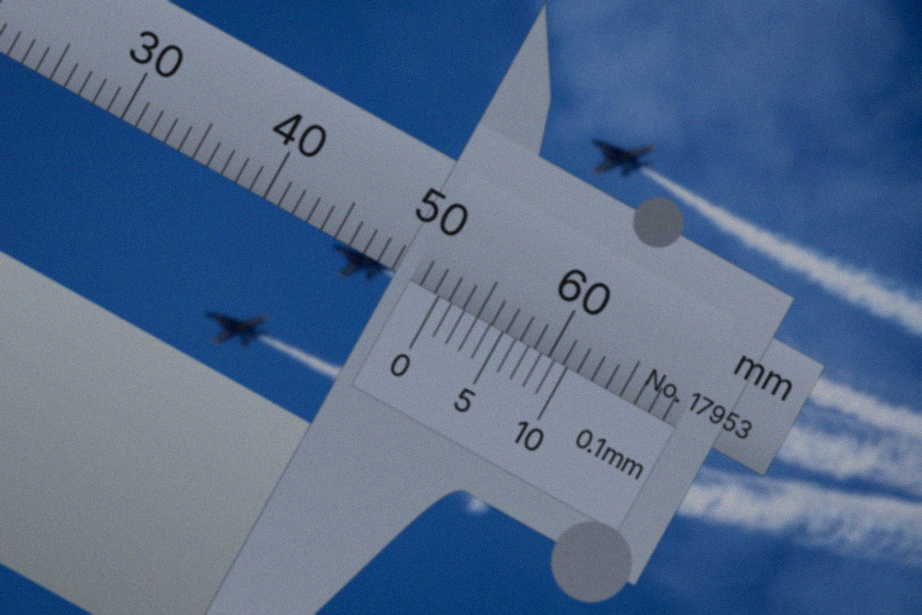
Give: **52.3** mm
